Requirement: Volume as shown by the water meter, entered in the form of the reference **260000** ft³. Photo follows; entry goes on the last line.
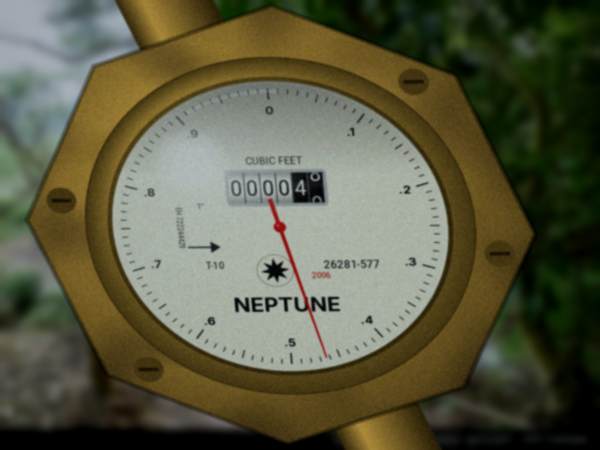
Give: **48.46** ft³
